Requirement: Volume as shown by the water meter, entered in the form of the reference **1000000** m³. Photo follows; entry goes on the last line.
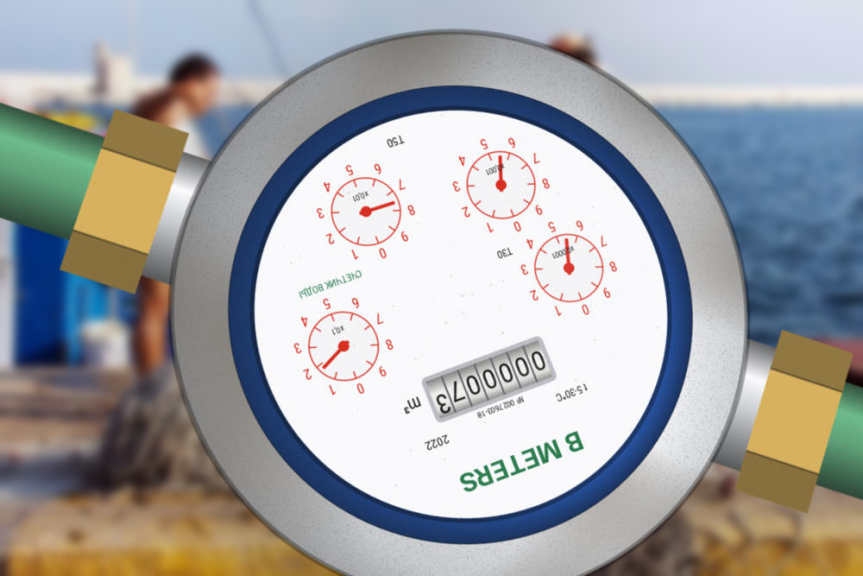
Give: **73.1755** m³
